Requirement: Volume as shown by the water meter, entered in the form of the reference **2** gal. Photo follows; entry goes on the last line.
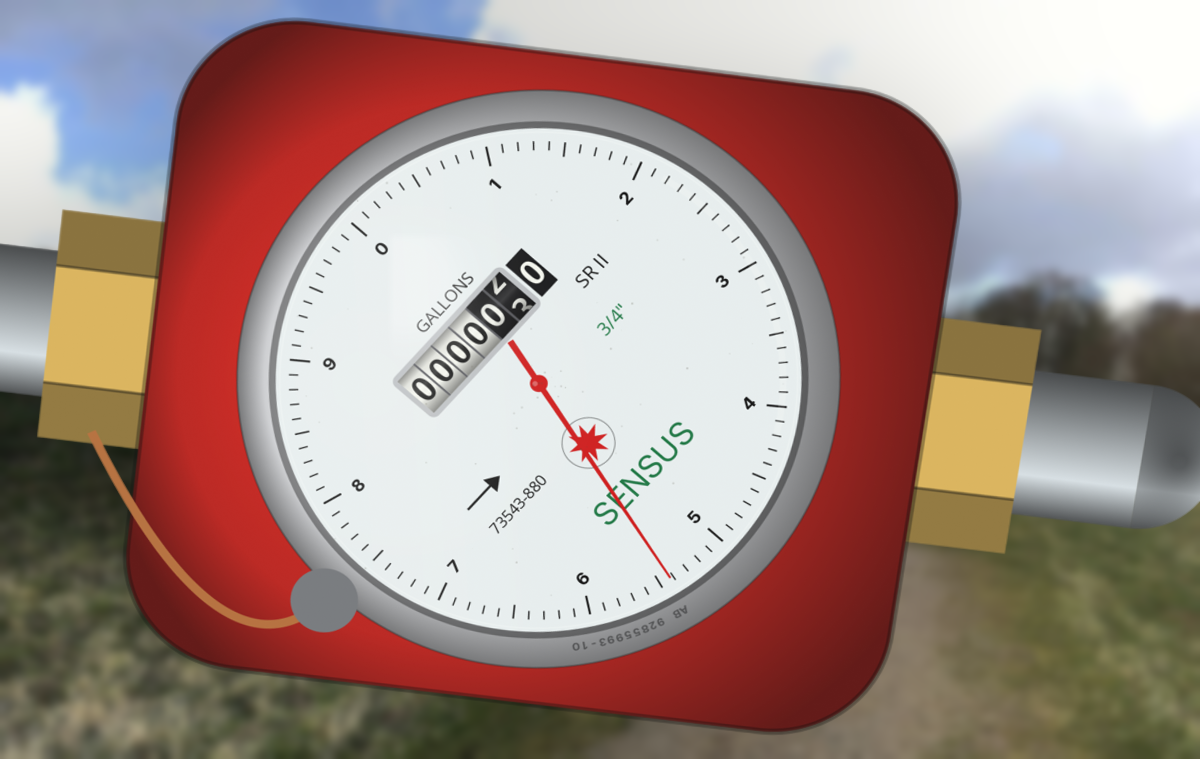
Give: **25.4** gal
